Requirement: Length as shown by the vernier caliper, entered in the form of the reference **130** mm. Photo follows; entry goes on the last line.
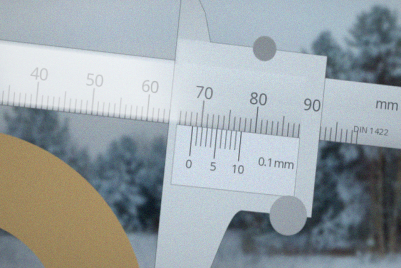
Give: **68.4** mm
